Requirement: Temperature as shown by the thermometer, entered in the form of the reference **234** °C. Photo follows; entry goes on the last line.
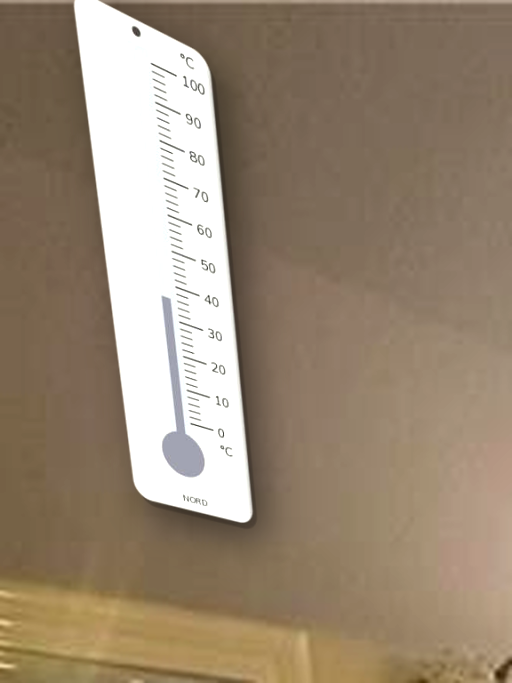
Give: **36** °C
